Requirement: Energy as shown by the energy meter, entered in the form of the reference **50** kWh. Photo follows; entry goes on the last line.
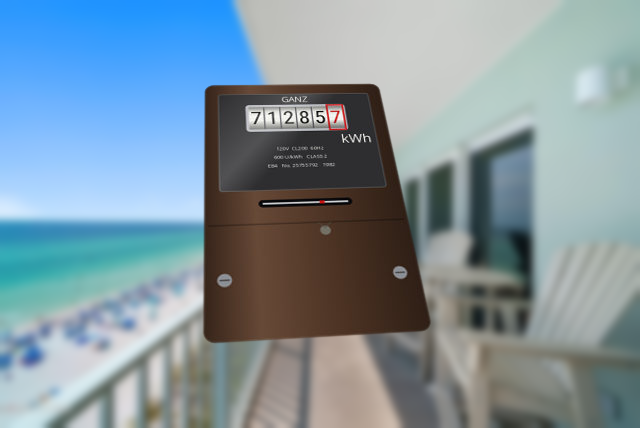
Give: **71285.7** kWh
